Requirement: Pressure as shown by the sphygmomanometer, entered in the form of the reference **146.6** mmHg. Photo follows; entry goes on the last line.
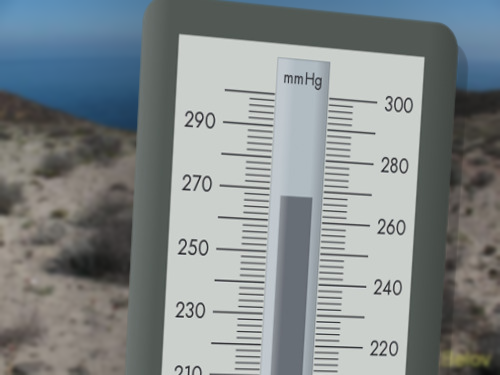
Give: **268** mmHg
